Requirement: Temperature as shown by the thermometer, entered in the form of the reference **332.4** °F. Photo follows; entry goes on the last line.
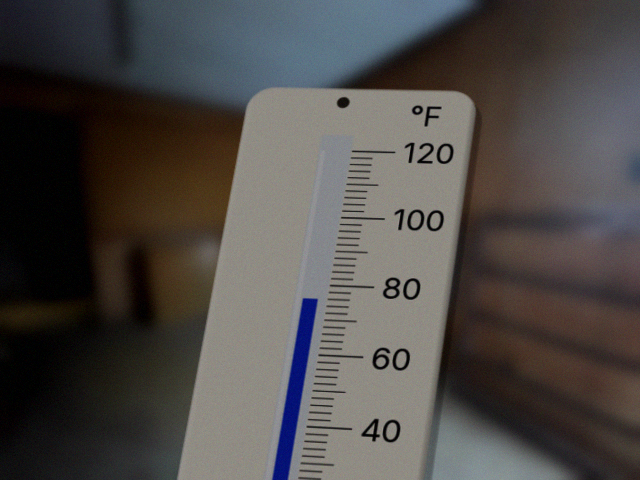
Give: **76** °F
